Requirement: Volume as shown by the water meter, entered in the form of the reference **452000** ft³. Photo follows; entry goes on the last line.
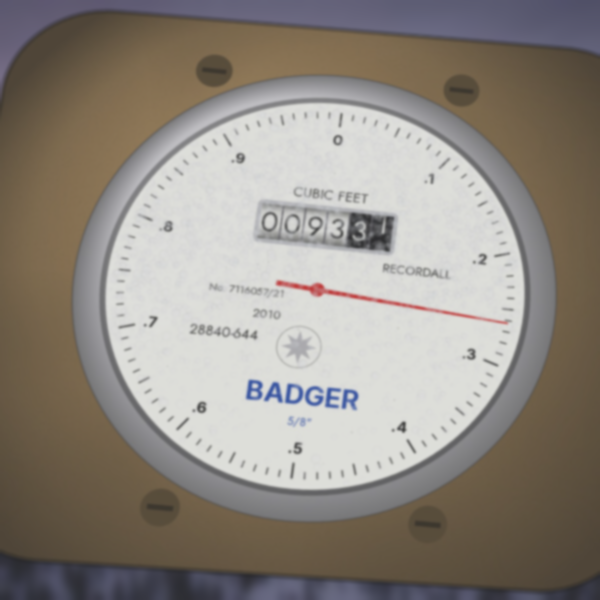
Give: **9331.26** ft³
